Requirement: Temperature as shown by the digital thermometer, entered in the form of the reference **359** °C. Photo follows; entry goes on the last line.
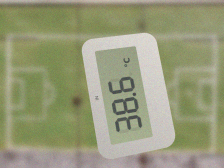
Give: **38.6** °C
